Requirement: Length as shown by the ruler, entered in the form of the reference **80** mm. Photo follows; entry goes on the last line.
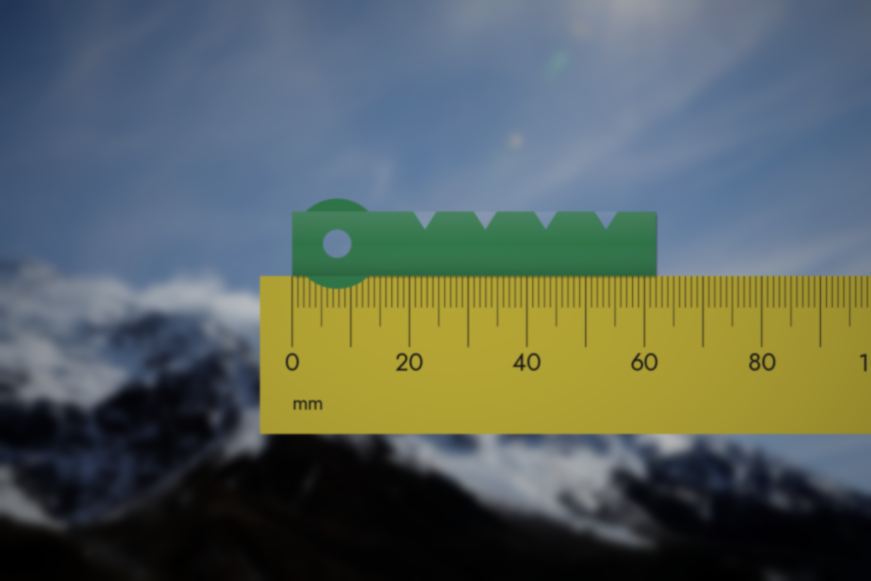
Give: **62** mm
